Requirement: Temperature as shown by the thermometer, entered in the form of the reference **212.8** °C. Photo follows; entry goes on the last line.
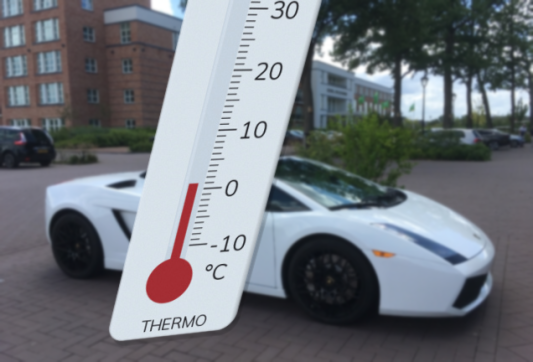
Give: **1** °C
